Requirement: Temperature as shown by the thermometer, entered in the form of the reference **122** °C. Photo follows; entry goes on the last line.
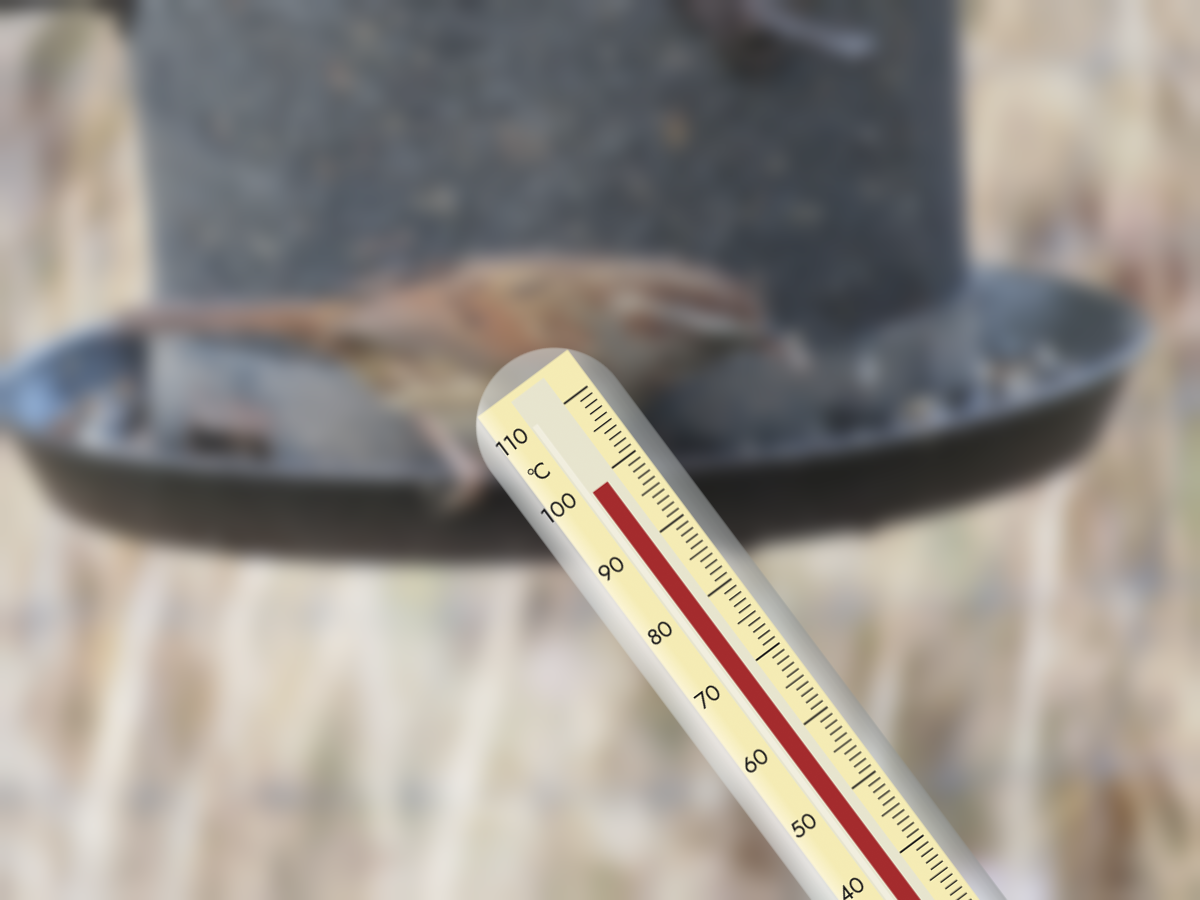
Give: **99** °C
